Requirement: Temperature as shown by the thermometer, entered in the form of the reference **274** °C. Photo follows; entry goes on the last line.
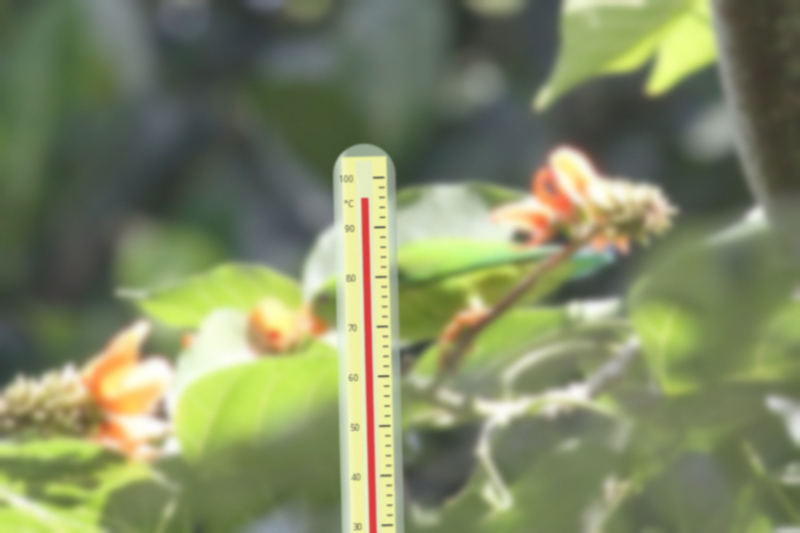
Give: **96** °C
